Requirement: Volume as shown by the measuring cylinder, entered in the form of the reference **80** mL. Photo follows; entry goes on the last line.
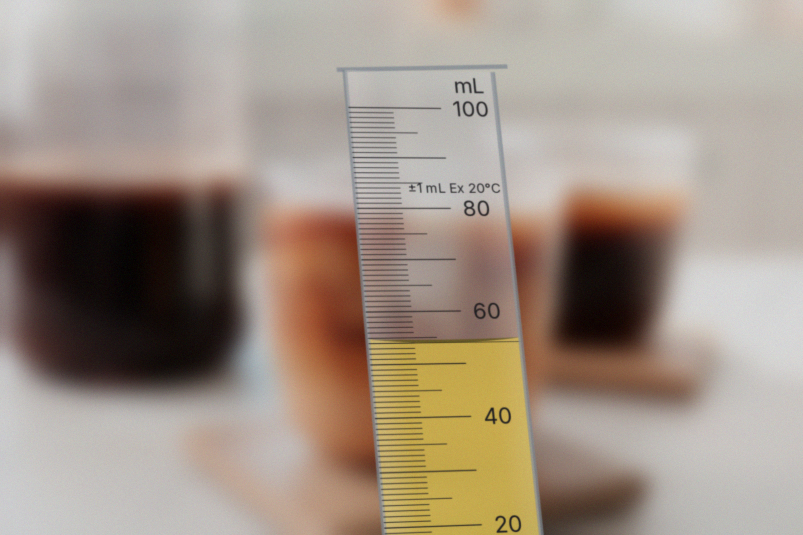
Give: **54** mL
